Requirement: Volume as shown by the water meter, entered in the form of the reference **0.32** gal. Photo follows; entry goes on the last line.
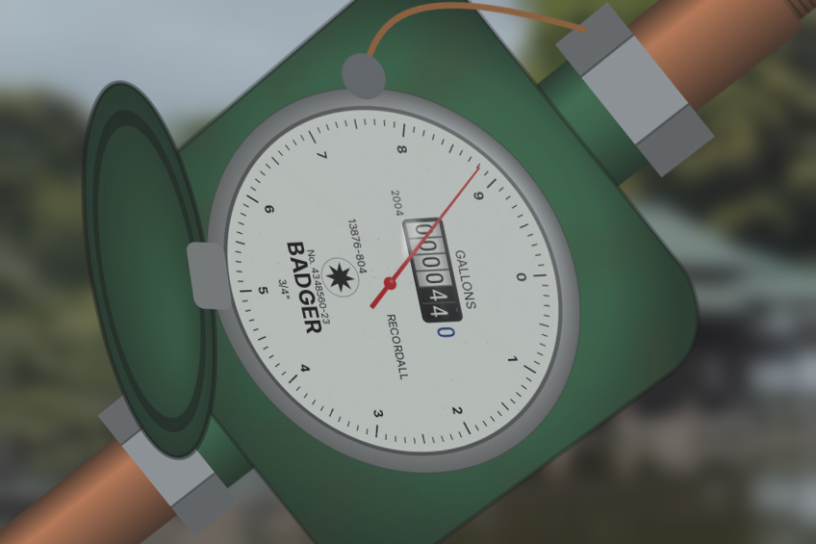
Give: **438.8** gal
